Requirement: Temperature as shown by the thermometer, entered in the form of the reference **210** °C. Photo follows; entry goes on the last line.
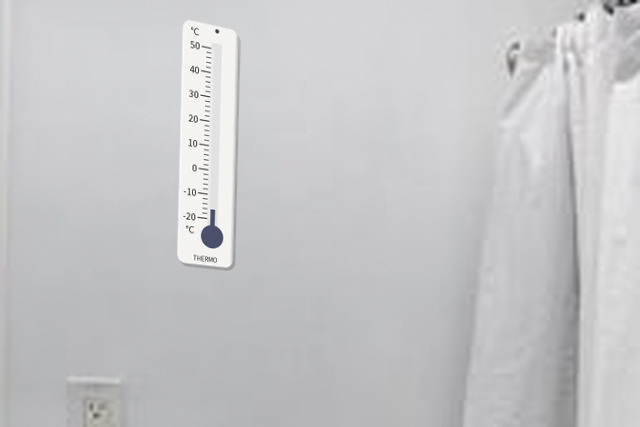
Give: **-16** °C
